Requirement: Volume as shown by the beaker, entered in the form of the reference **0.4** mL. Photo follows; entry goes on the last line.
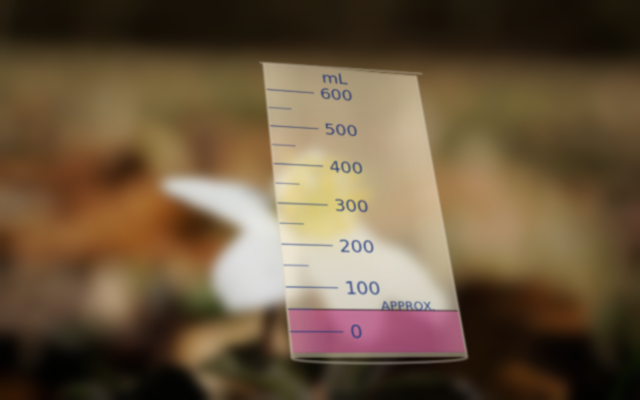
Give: **50** mL
